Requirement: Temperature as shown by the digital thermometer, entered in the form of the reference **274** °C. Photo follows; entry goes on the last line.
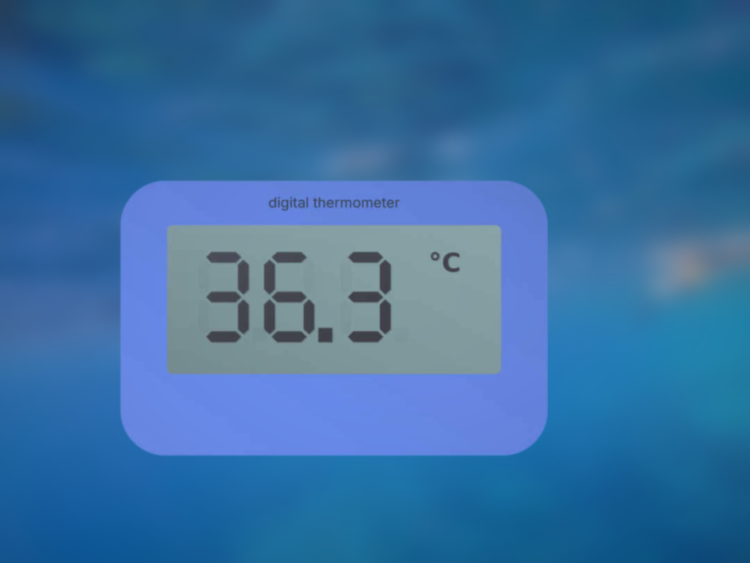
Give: **36.3** °C
